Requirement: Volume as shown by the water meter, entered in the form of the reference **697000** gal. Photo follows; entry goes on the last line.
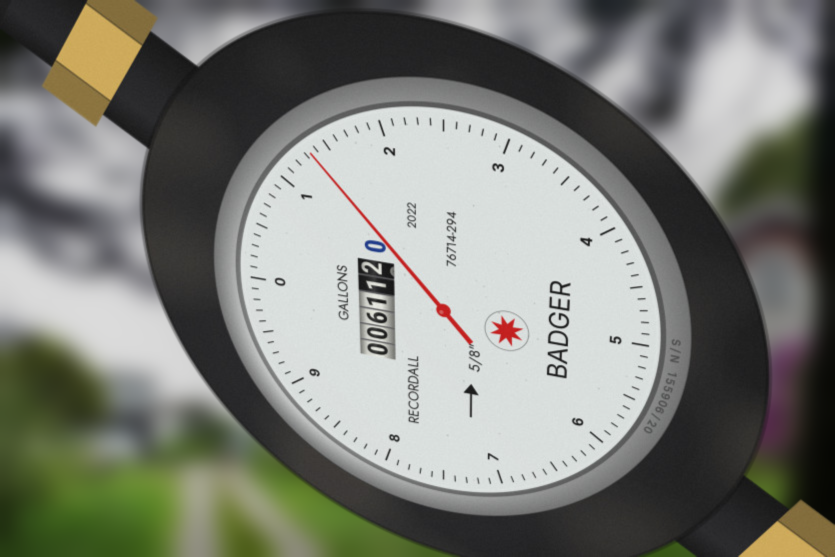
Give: **61121.3** gal
